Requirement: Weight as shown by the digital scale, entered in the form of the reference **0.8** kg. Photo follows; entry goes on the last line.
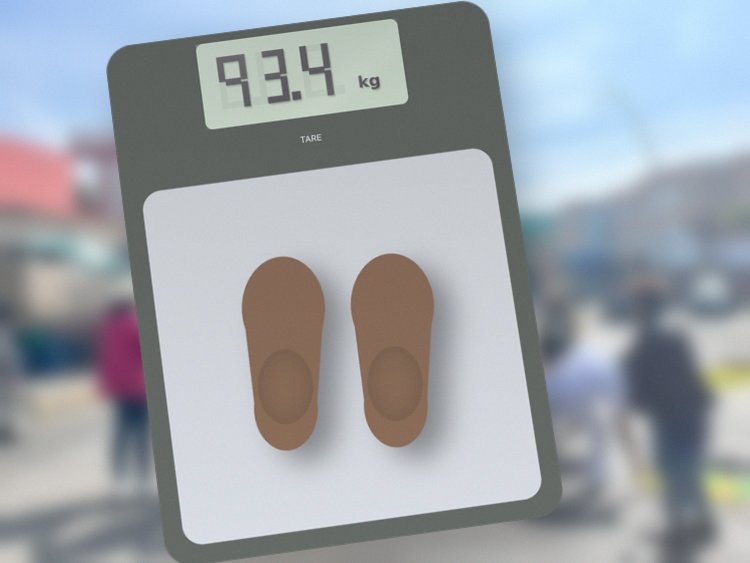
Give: **93.4** kg
